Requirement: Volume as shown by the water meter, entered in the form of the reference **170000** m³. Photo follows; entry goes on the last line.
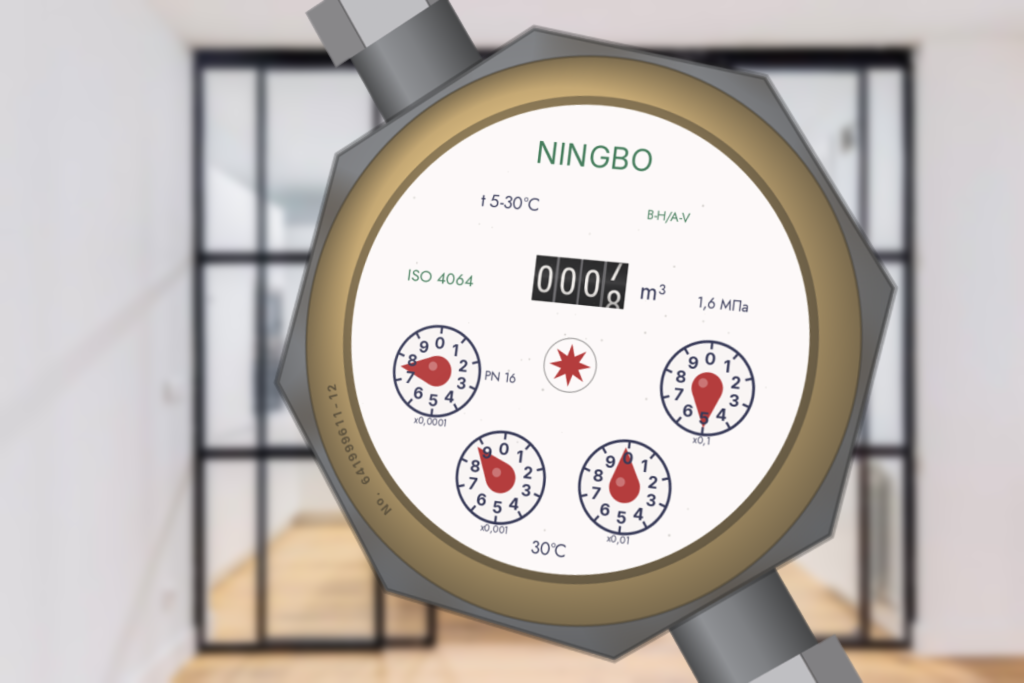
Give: **7.4987** m³
